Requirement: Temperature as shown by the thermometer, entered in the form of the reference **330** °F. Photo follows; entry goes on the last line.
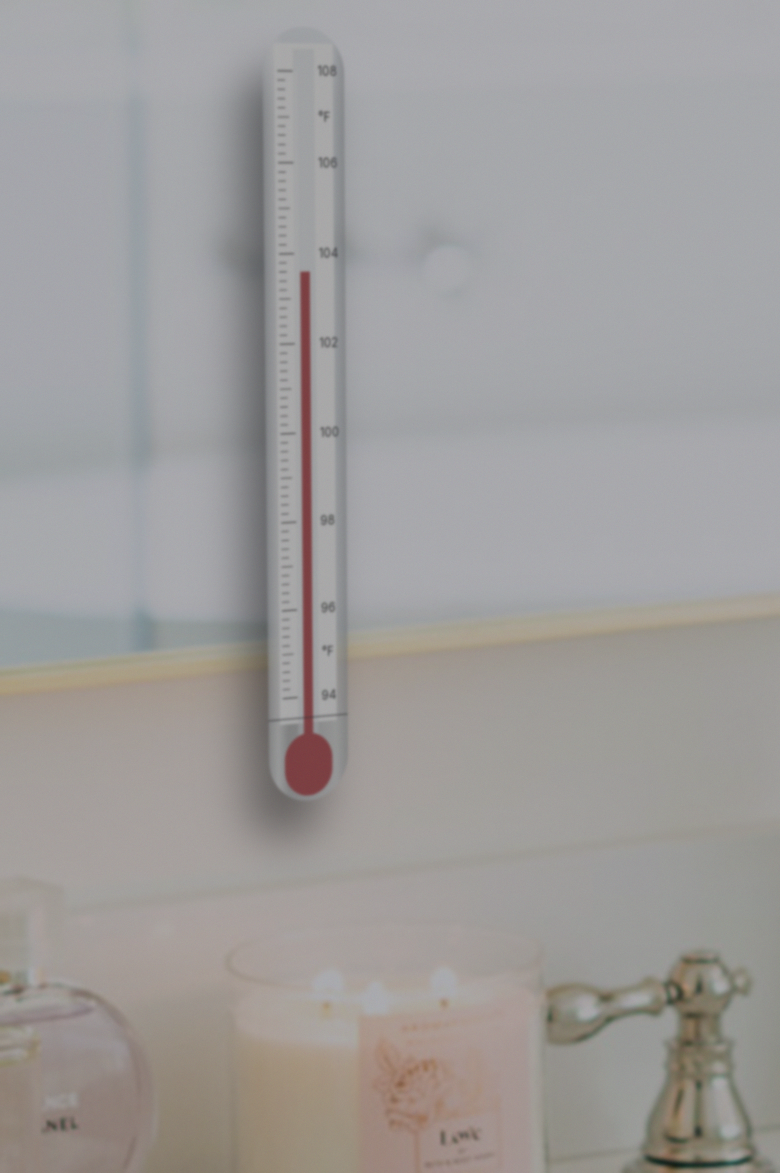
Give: **103.6** °F
